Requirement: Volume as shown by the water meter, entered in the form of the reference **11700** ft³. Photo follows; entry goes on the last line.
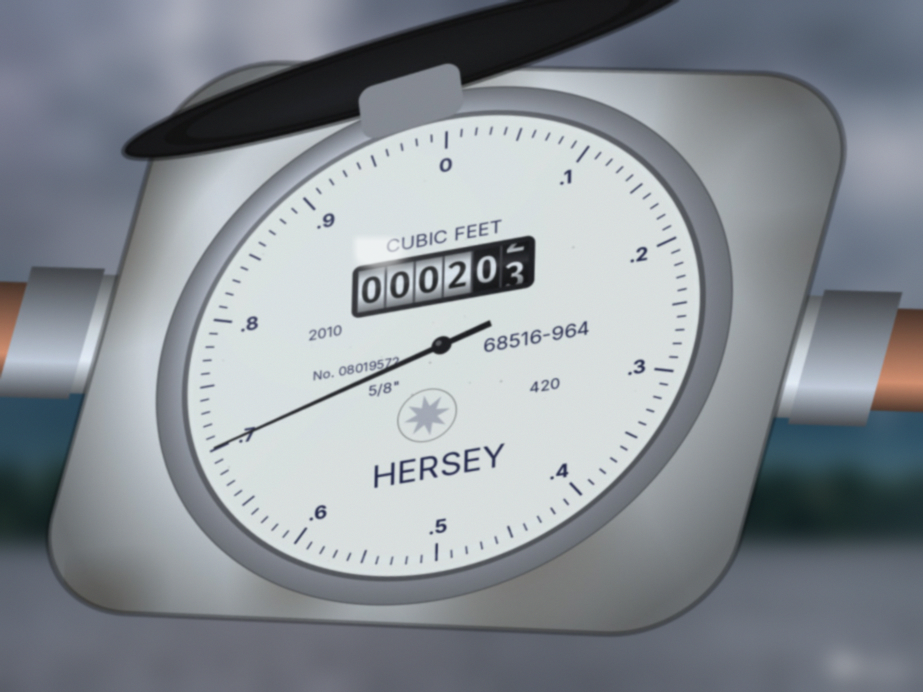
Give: **202.70** ft³
